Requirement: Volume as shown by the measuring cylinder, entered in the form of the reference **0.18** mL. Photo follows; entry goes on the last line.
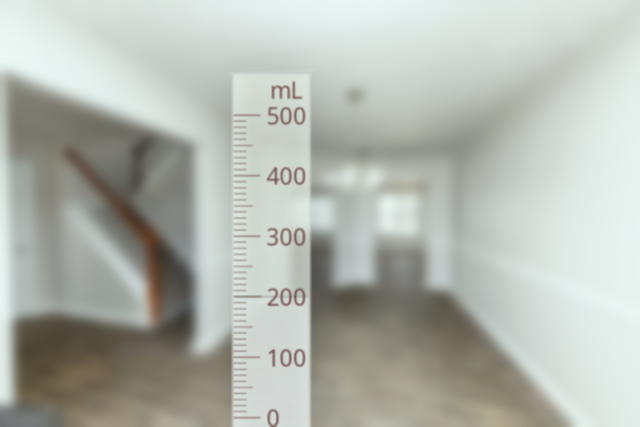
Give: **200** mL
